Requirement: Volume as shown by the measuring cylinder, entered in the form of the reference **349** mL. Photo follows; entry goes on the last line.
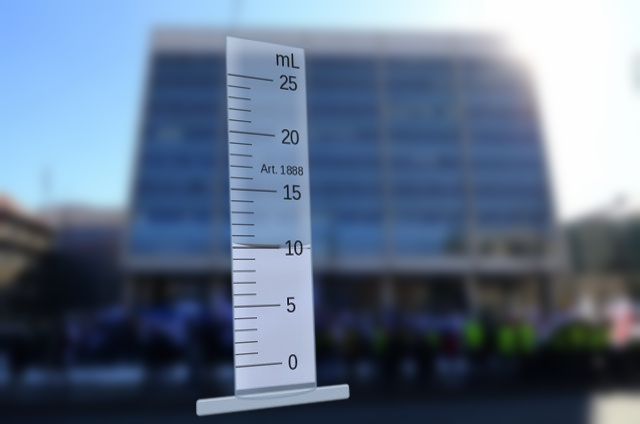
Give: **10** mL
